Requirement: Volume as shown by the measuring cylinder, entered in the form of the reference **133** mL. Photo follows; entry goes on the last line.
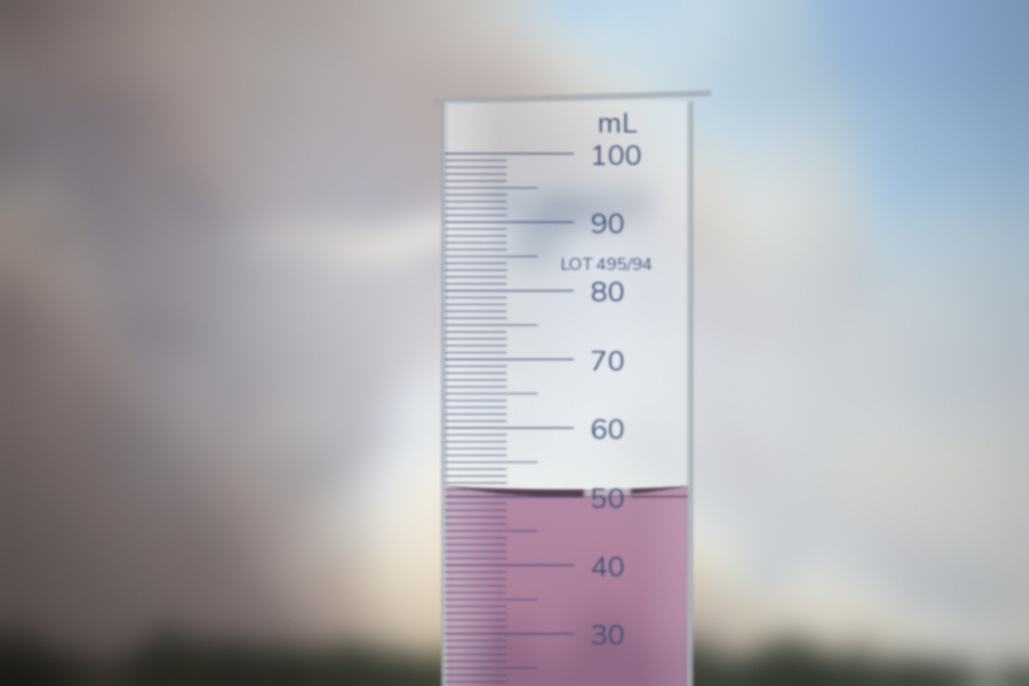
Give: **50** mL
